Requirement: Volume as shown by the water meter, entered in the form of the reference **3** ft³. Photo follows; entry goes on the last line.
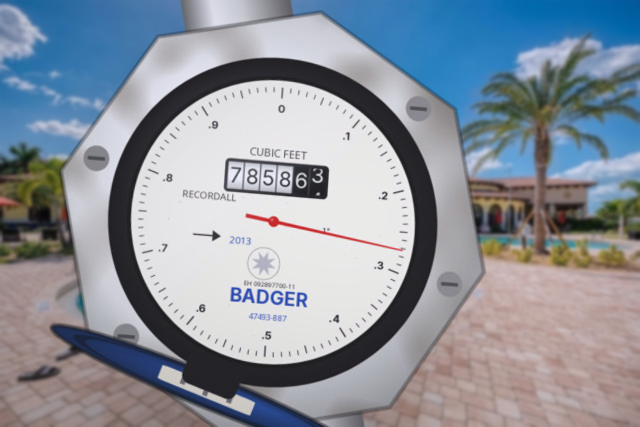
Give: **785863.27** ft³
